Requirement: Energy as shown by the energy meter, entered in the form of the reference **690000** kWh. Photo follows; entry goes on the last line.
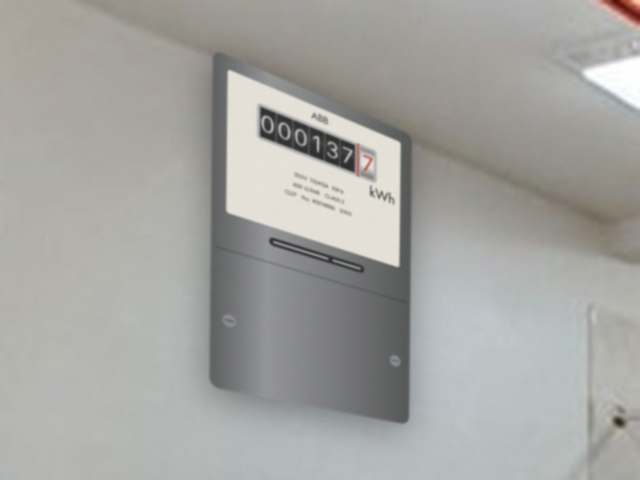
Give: **137.7** kWh
